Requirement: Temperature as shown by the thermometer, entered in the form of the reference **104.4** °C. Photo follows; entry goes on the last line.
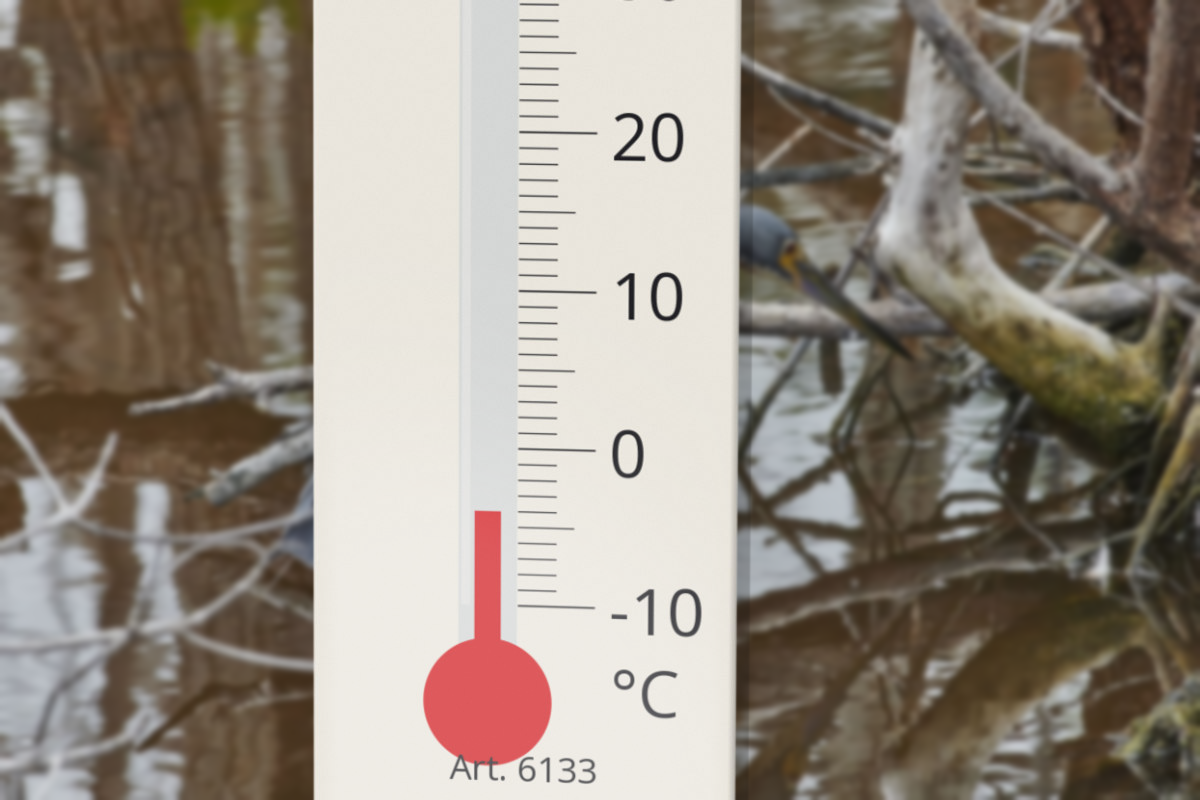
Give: **-4** °C
